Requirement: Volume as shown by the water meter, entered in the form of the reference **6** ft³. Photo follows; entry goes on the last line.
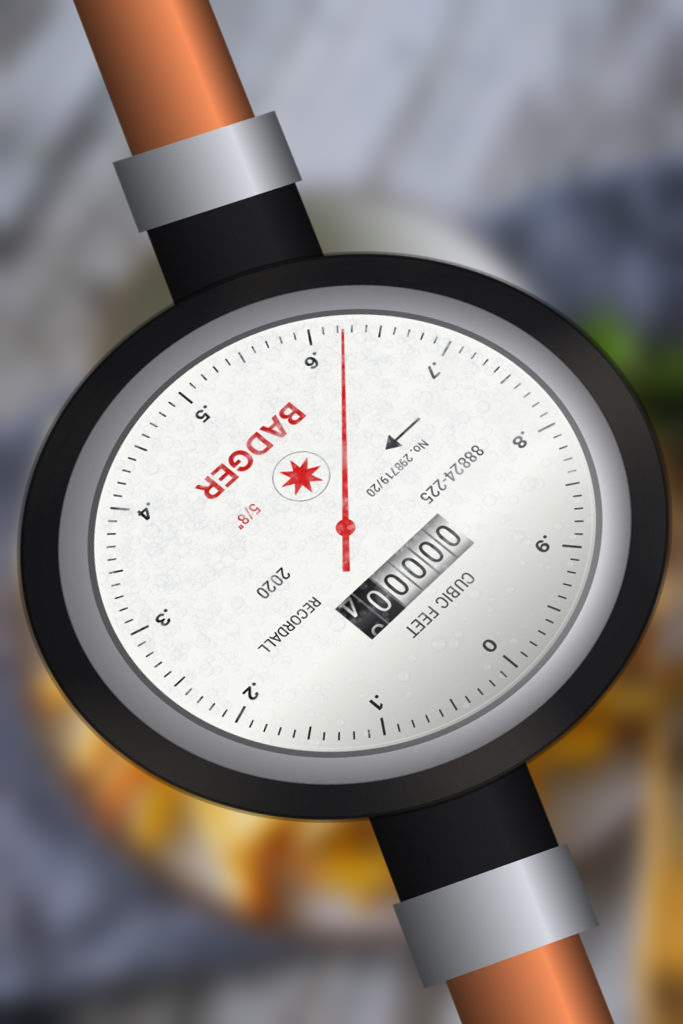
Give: **3.62** ft³
